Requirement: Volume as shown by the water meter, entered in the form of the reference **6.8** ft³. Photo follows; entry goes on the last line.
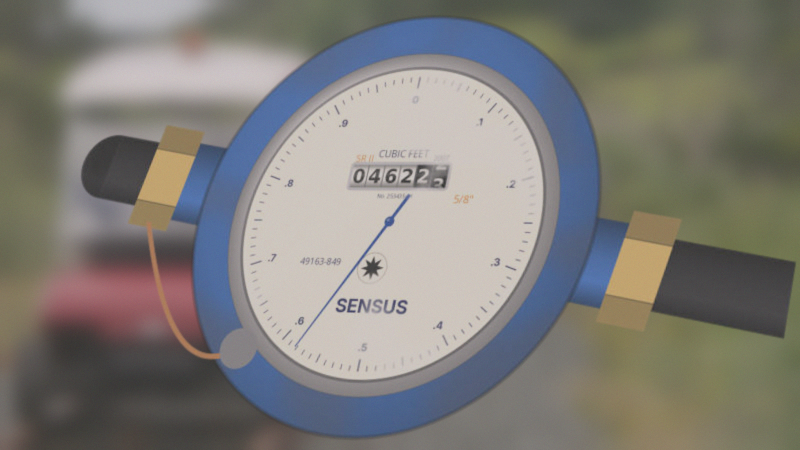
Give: **46222.58** ft³
